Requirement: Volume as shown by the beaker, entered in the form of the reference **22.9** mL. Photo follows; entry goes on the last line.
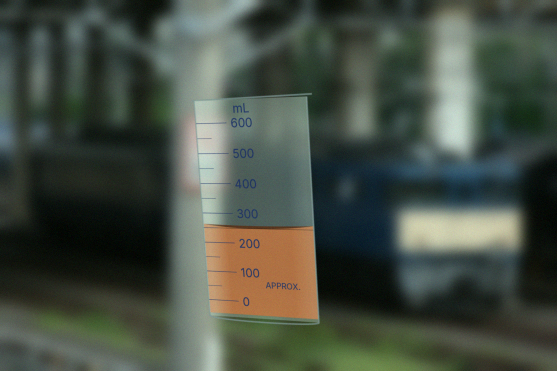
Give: **250** mL
